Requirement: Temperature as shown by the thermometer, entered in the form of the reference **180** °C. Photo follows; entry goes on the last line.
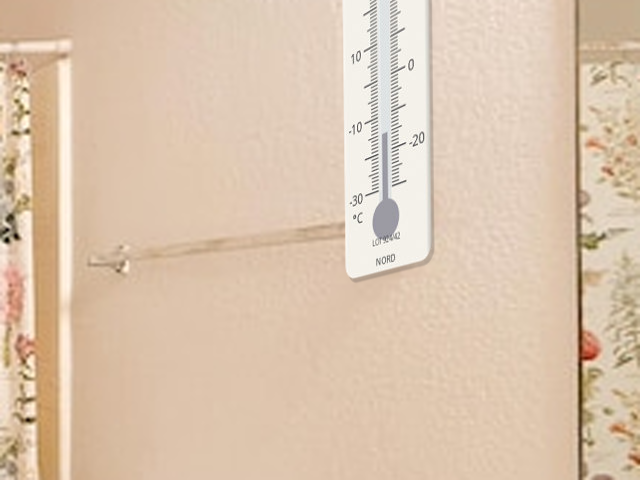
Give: **-15** °C
